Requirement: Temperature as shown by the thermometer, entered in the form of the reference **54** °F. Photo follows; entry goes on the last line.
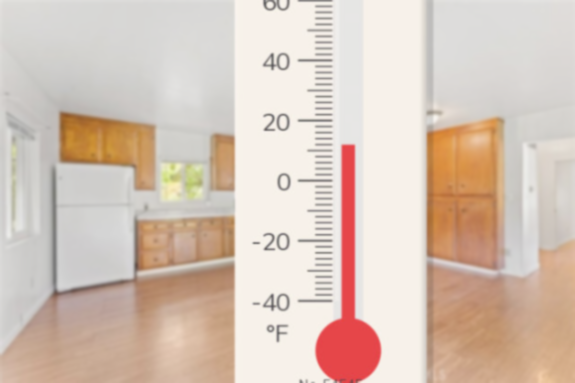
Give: **12** °F
